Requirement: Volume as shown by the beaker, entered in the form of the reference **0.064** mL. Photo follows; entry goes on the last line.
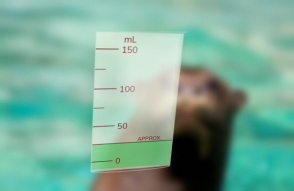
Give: **25** mL
